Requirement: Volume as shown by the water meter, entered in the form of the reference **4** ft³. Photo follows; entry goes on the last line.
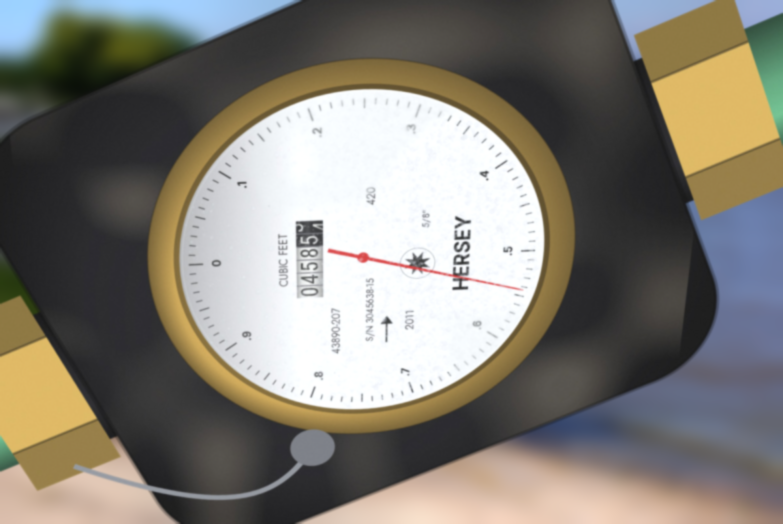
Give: **45853.54** ft³
